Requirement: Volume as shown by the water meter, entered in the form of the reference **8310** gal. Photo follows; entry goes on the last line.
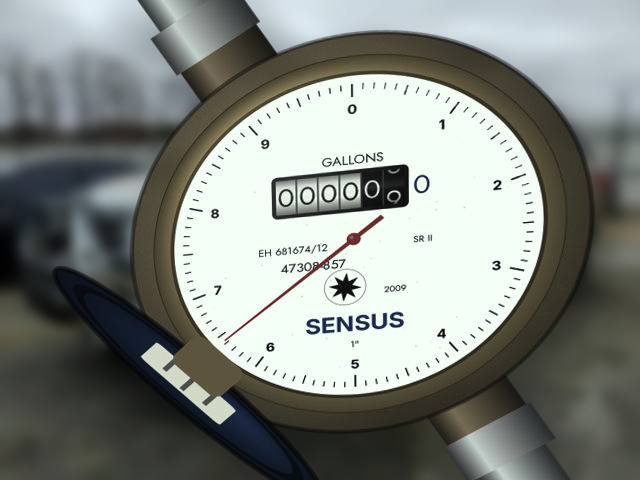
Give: **86.4** gal
